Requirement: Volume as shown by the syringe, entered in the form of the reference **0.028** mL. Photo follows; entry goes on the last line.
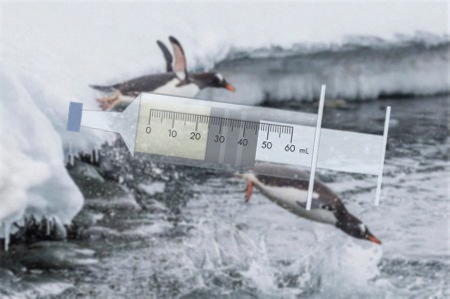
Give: **25** mL
